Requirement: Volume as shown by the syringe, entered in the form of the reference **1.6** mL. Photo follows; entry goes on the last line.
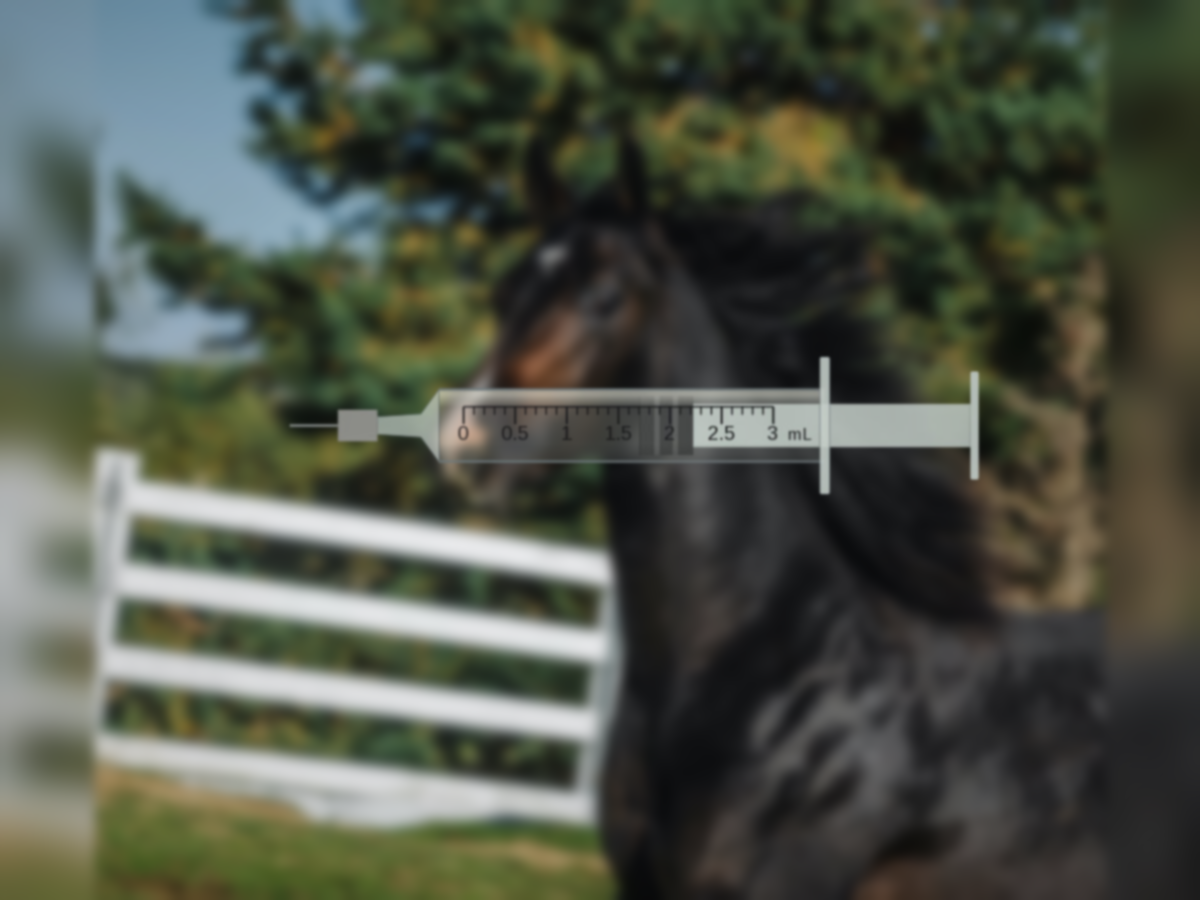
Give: **1.7** mL
